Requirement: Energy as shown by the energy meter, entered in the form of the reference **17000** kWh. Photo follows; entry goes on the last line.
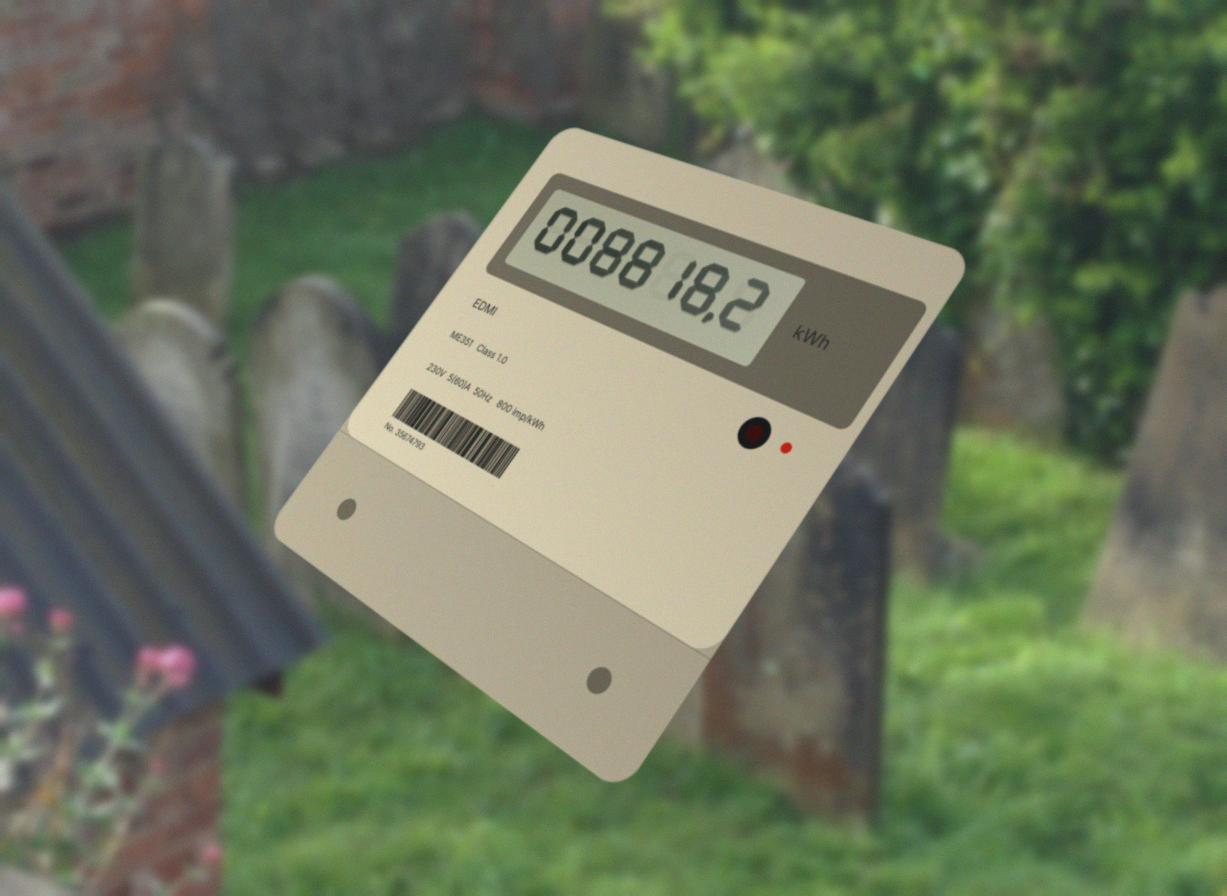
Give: **8818.2** kWh
